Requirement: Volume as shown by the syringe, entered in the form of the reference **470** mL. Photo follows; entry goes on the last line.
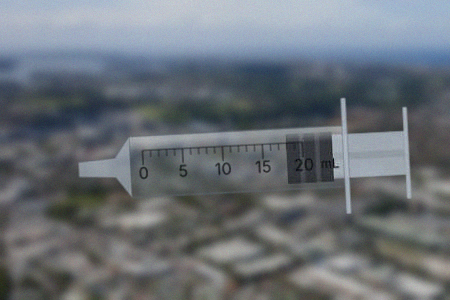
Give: **18** mL
